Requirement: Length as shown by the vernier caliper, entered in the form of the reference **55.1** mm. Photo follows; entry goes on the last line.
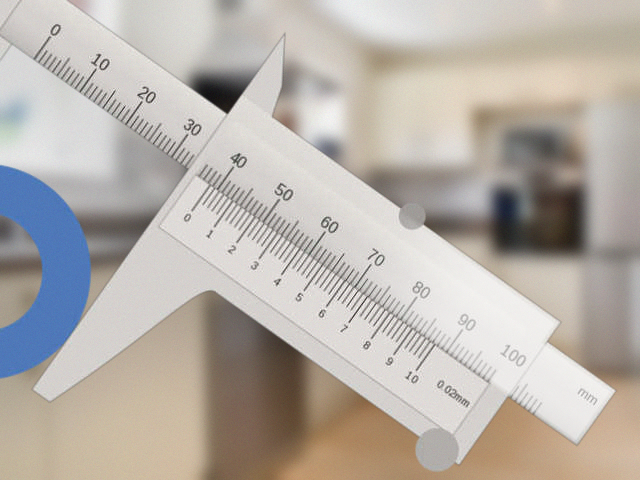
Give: **38.5** mm
